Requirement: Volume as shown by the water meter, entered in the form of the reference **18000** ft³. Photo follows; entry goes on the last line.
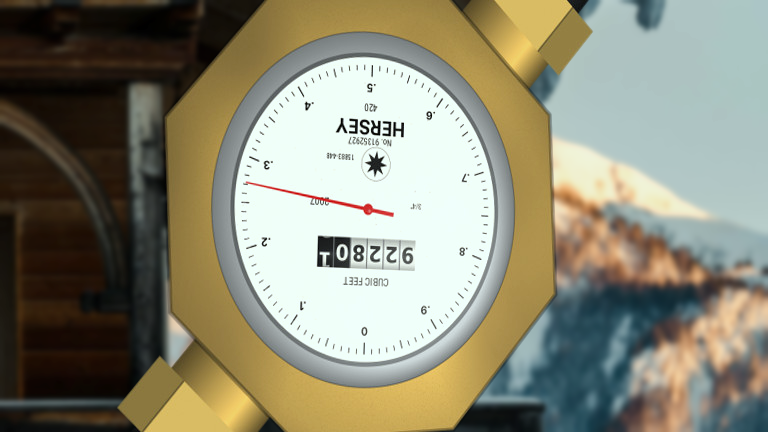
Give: **922801.27** ft³
